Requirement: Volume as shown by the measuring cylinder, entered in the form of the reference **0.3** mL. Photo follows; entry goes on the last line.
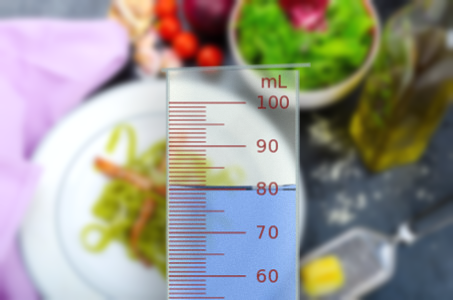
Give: **80** mL
